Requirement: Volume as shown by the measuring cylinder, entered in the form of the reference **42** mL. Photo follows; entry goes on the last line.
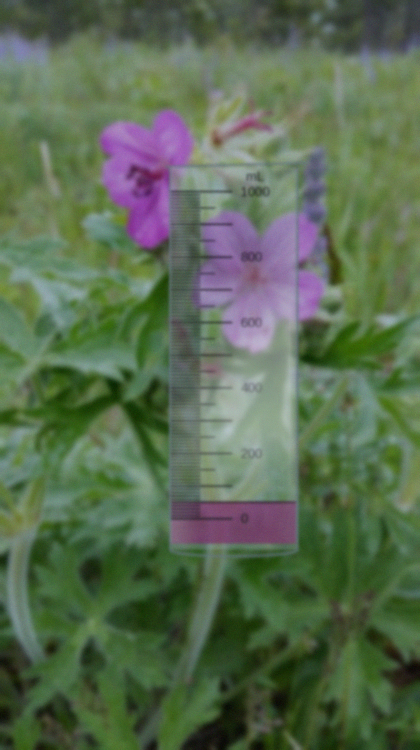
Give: **50** mL
